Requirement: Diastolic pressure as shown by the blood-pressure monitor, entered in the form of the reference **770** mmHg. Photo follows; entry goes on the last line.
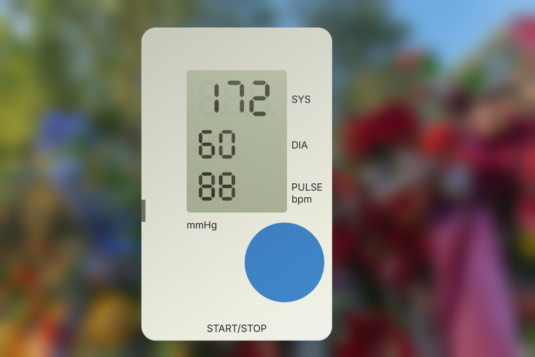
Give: **60** mmHg
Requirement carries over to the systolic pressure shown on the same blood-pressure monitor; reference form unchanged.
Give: **172** mmHg
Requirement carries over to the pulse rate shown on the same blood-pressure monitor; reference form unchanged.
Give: **88** bpm
